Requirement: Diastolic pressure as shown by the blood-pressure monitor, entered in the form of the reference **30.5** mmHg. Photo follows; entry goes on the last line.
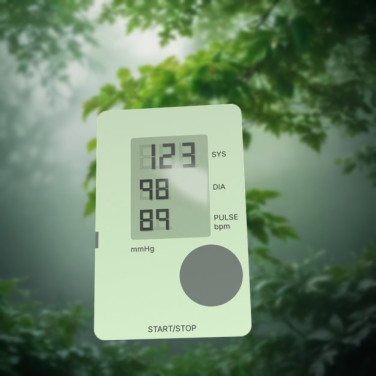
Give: **98** mmHg
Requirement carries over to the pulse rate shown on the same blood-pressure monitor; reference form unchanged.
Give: **89** bpm
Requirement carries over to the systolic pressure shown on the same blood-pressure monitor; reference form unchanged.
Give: **123** mmHg
